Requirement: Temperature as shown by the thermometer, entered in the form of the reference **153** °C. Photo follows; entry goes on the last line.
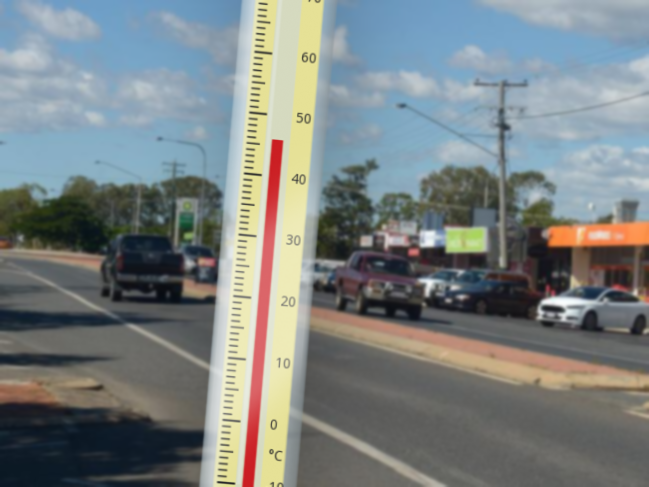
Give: **46** °C
